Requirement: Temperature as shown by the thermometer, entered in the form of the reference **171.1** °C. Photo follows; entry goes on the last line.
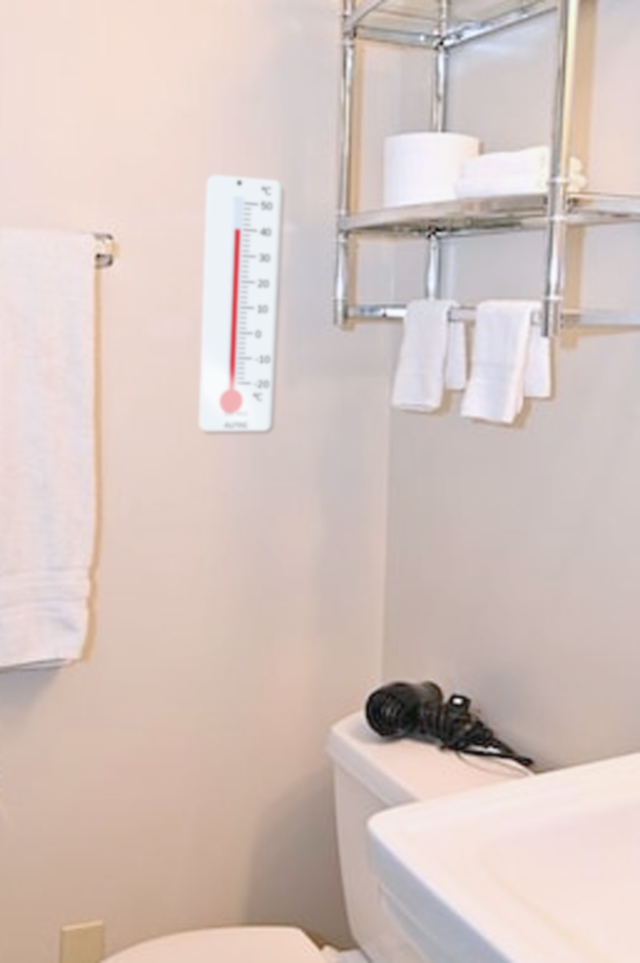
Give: **40** °C
